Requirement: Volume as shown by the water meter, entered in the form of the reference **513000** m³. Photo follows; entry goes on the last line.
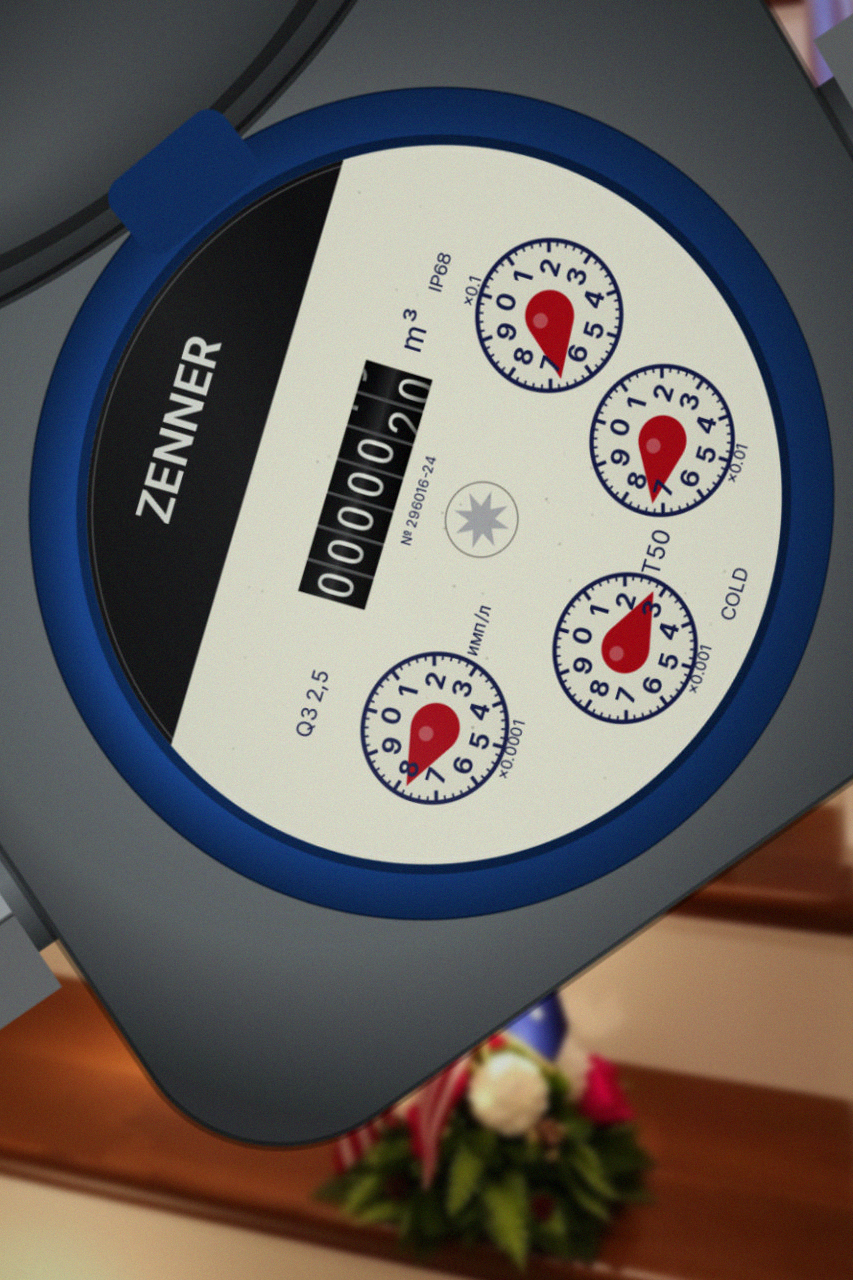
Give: **19.6727** m³
